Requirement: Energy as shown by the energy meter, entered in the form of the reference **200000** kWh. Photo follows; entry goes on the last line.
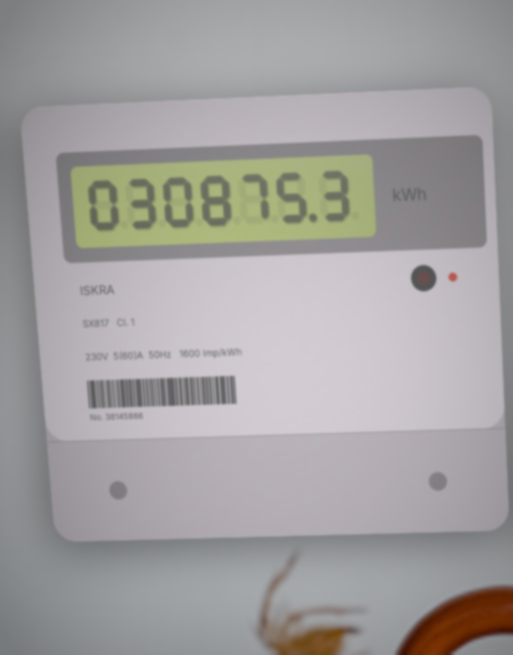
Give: **30875.3** kWh
